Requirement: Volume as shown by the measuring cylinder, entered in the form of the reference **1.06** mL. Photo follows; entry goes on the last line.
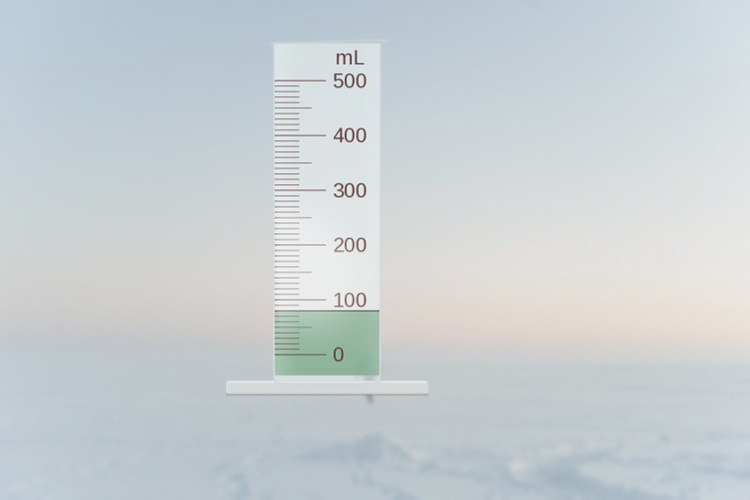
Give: **80** mL
